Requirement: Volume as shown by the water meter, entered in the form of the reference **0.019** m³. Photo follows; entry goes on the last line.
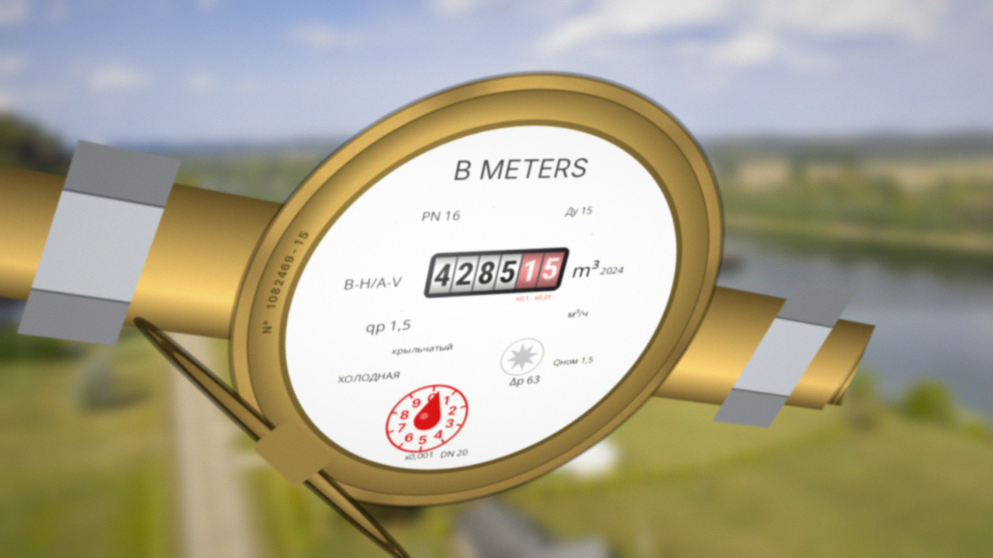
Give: **4285.150** m³
